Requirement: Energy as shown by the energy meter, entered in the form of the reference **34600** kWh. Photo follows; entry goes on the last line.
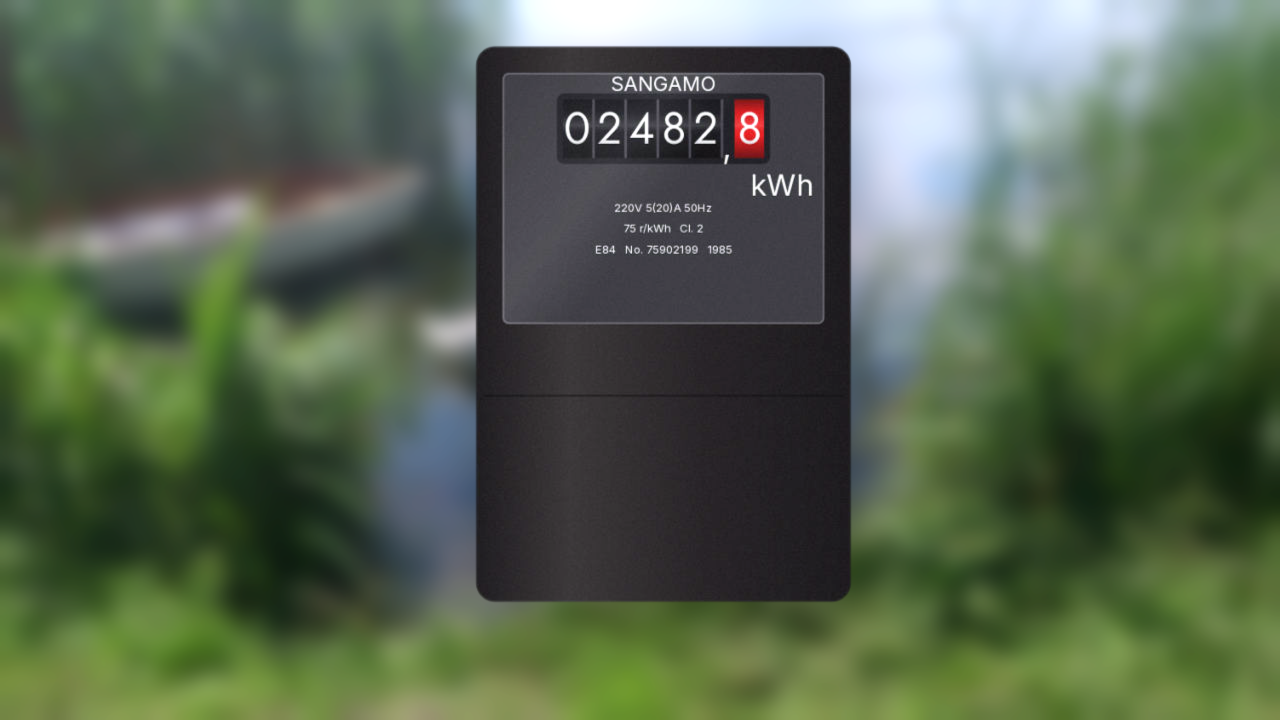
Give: **2482.8** kWh
